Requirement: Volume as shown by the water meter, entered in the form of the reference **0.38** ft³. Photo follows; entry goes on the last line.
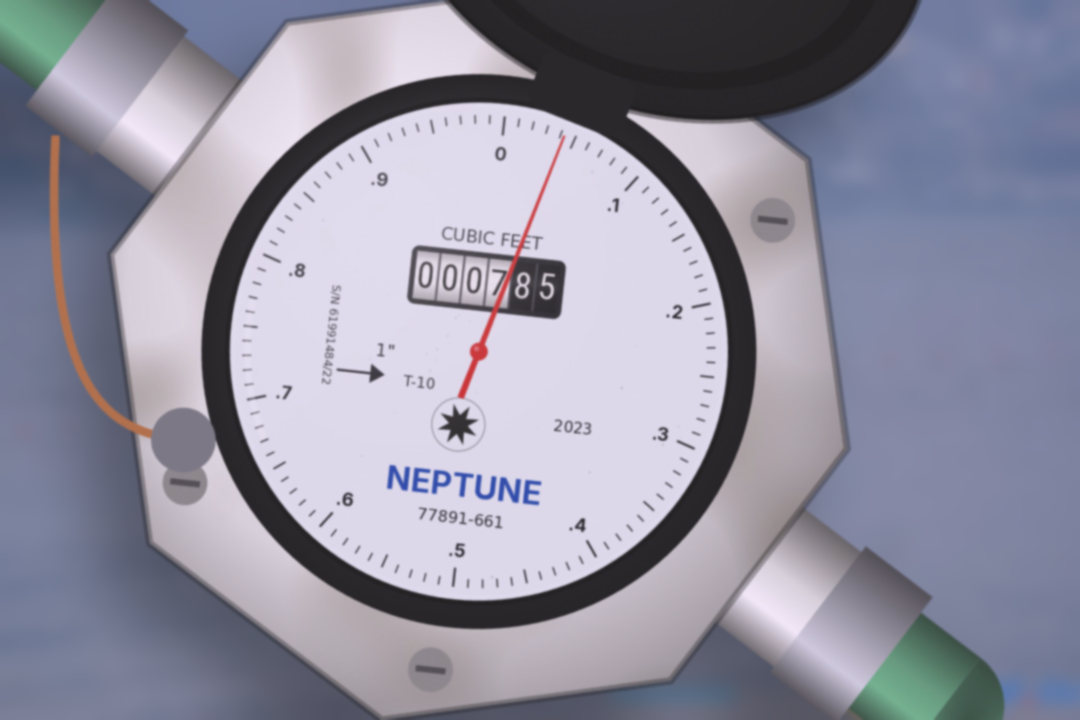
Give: **785.04** ft³
